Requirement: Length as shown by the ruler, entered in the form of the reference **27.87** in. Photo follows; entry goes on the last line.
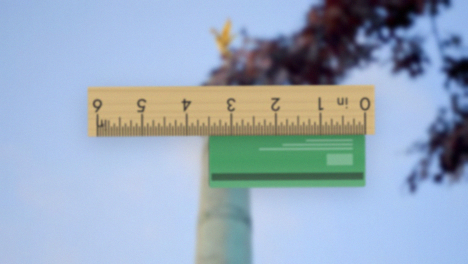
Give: **3.5** in
